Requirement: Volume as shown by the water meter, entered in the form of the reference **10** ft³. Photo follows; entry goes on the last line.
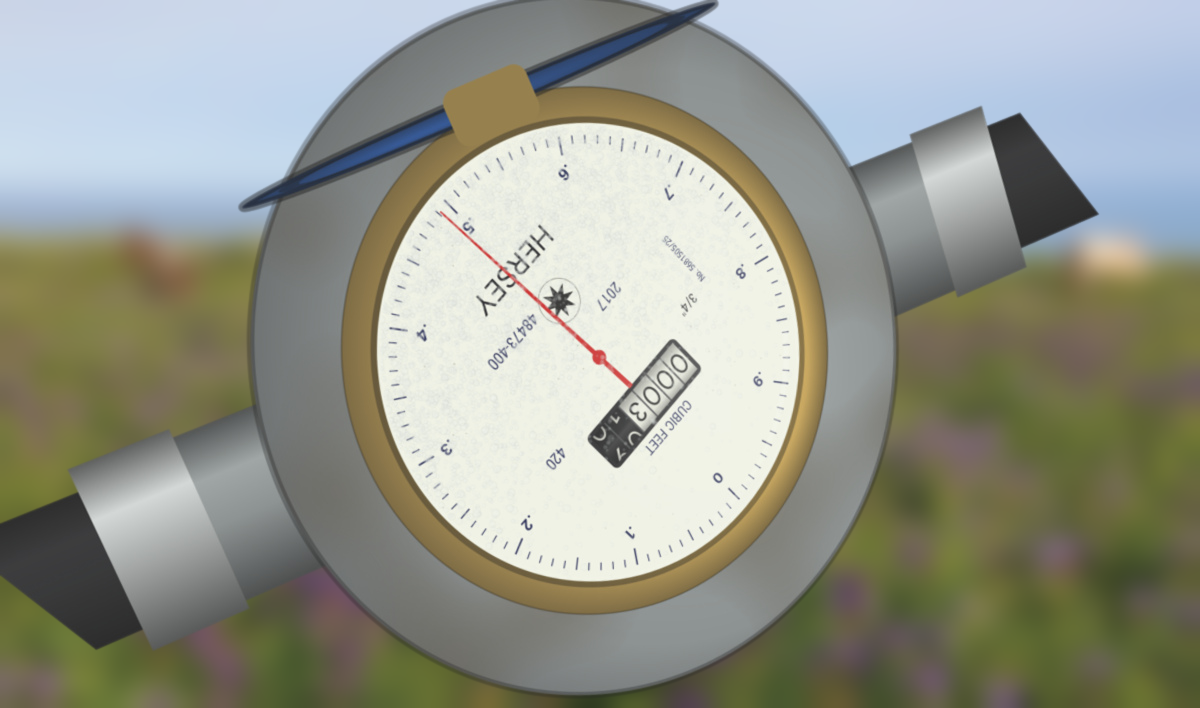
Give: **309.49** ft³
